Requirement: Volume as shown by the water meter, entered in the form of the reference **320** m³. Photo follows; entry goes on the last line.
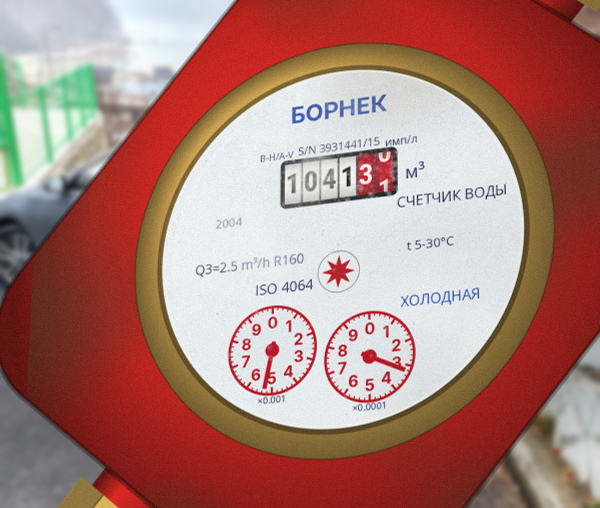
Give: **1041.3053** m³
